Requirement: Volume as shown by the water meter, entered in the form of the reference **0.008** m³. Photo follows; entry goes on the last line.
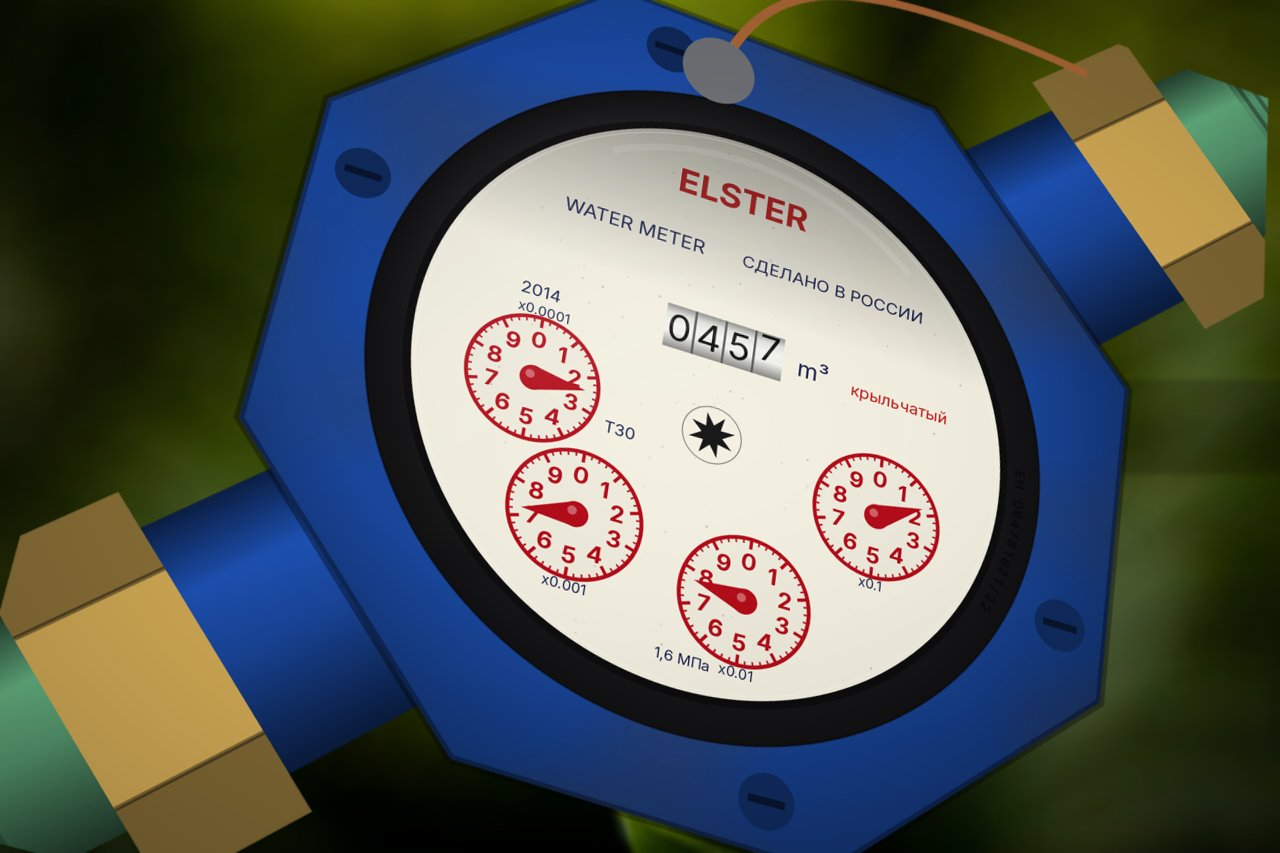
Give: **457.1772** m³
